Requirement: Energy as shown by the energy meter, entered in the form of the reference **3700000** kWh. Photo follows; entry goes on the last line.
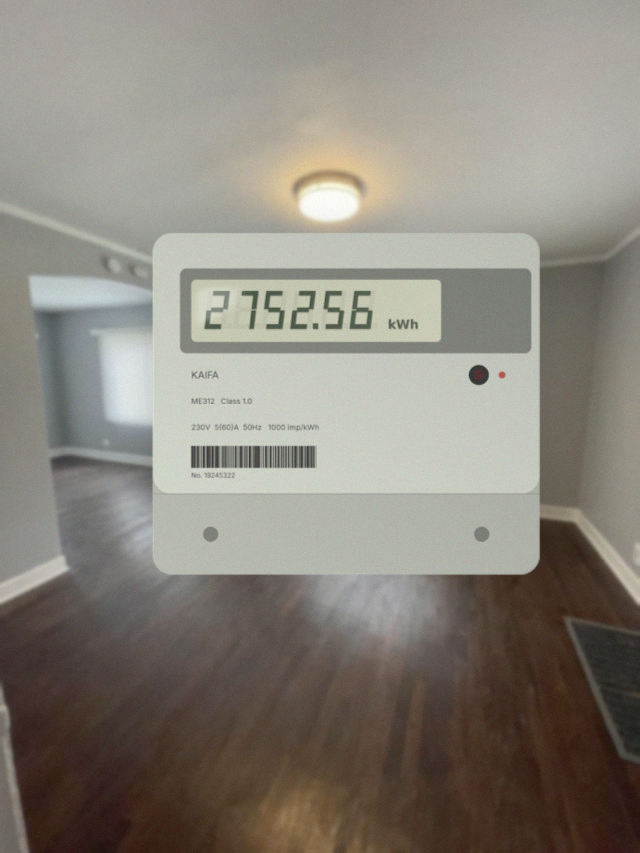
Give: **2752.56** kWh
